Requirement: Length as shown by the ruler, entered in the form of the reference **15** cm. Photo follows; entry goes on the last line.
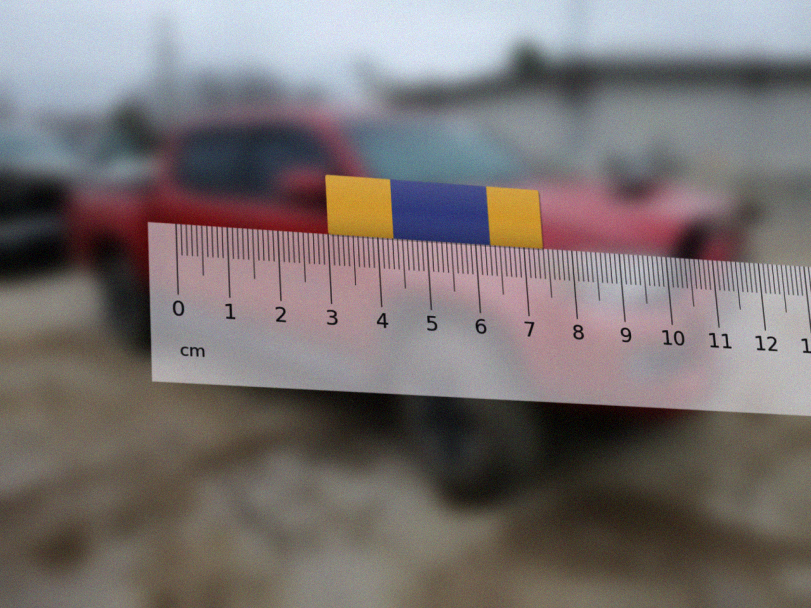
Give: **4.4** cm
